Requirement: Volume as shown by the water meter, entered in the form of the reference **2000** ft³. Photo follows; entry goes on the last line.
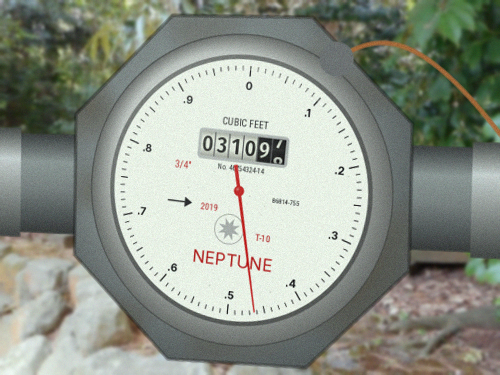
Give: **31097.46** ft³
